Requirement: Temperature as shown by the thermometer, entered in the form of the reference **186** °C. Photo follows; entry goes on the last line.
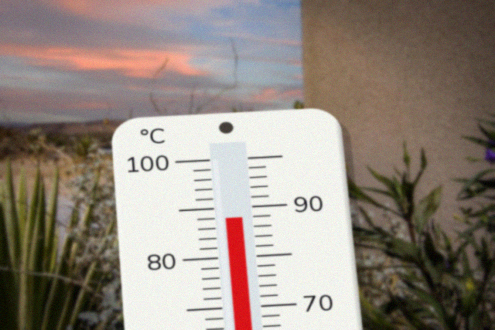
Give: **88** °C
